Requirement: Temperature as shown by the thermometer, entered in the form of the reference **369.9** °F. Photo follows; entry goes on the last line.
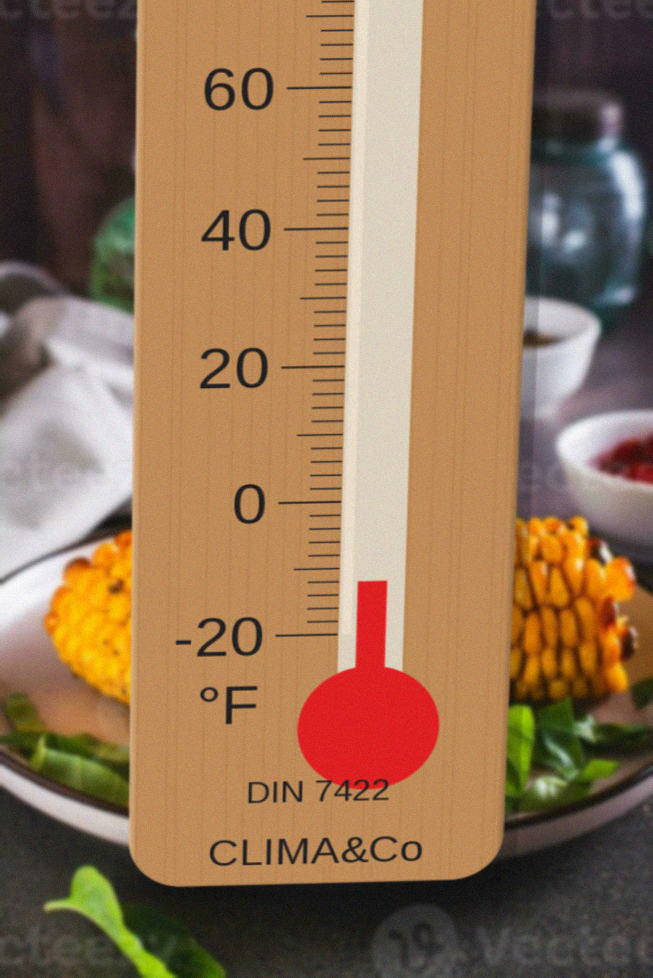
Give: **-12** °F
